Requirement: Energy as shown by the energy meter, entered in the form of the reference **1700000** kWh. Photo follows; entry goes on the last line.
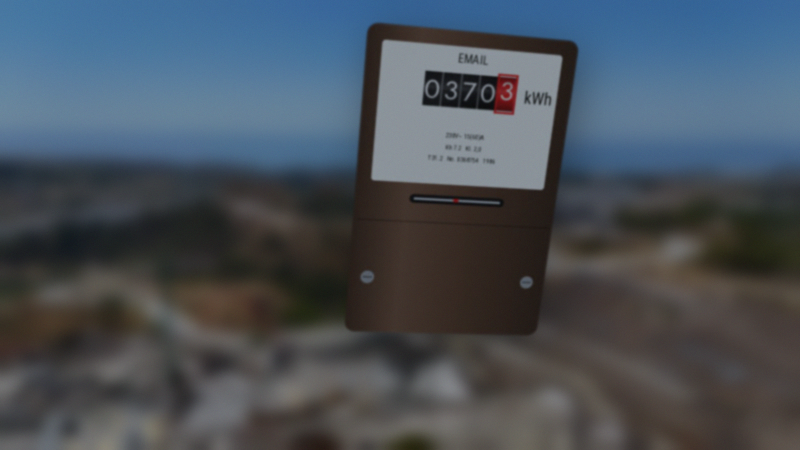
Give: **370.3** kWh
